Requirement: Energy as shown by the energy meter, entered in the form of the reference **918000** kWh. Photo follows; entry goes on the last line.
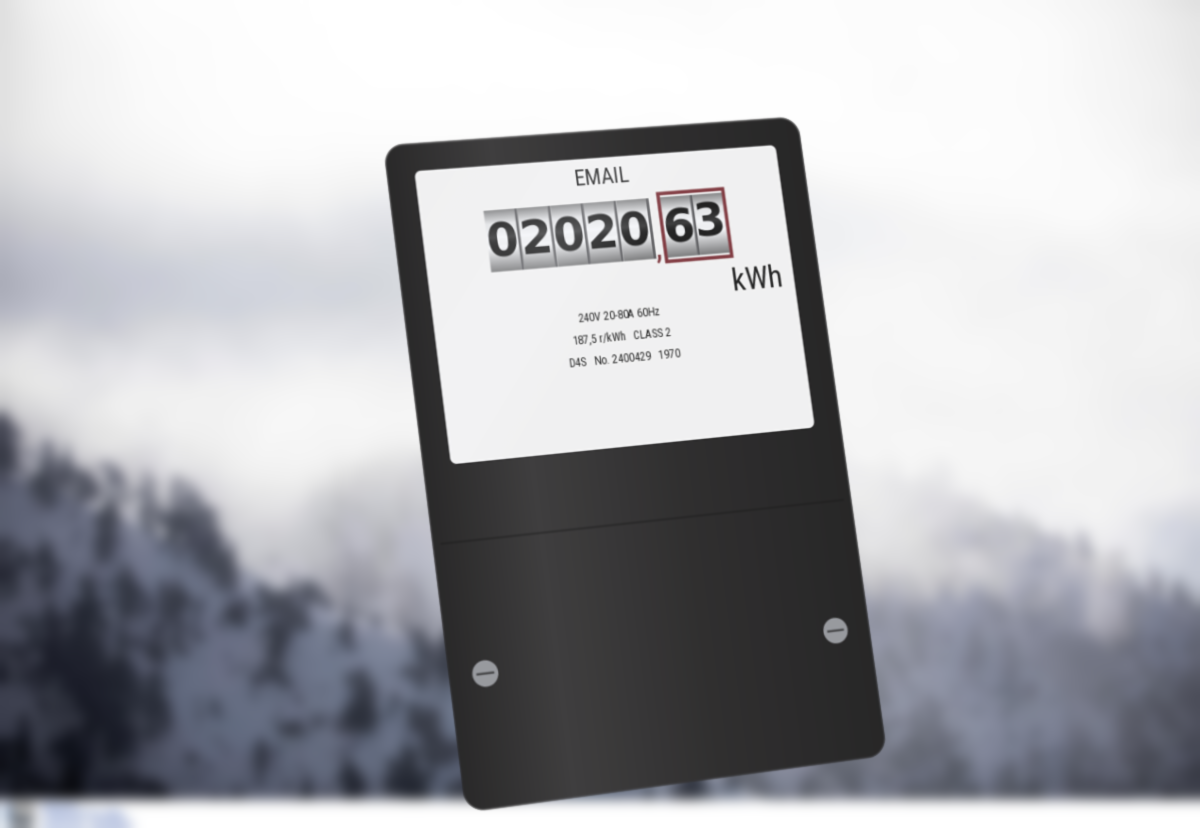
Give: **2020.63** kWh
